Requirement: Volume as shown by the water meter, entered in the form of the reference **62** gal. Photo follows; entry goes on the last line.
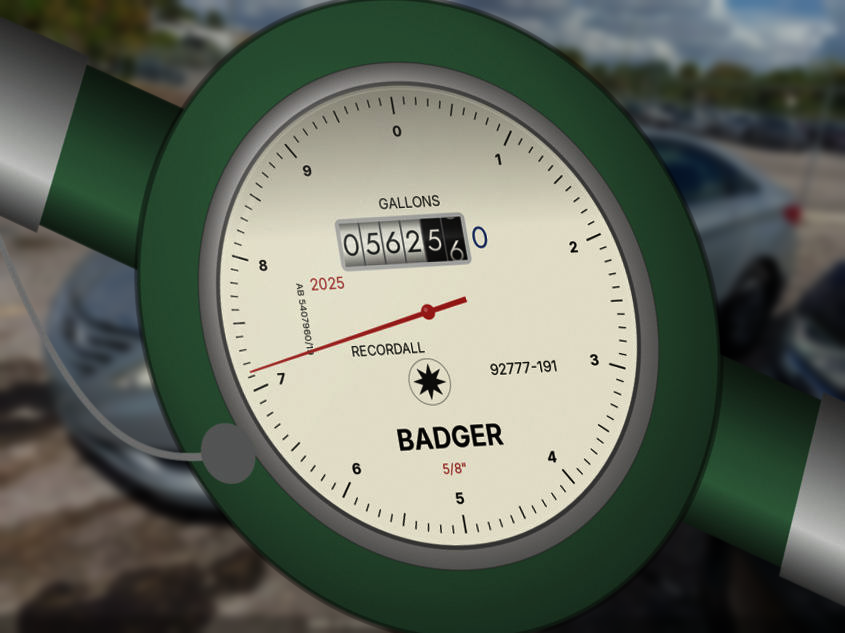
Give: **562557.1** gal
